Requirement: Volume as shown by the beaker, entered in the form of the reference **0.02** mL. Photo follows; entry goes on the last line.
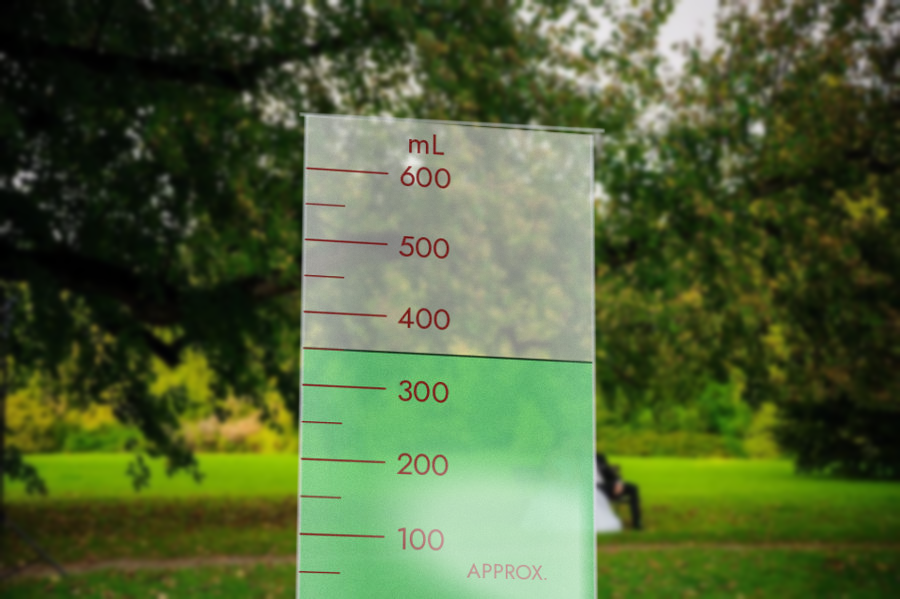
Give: **350** mL
